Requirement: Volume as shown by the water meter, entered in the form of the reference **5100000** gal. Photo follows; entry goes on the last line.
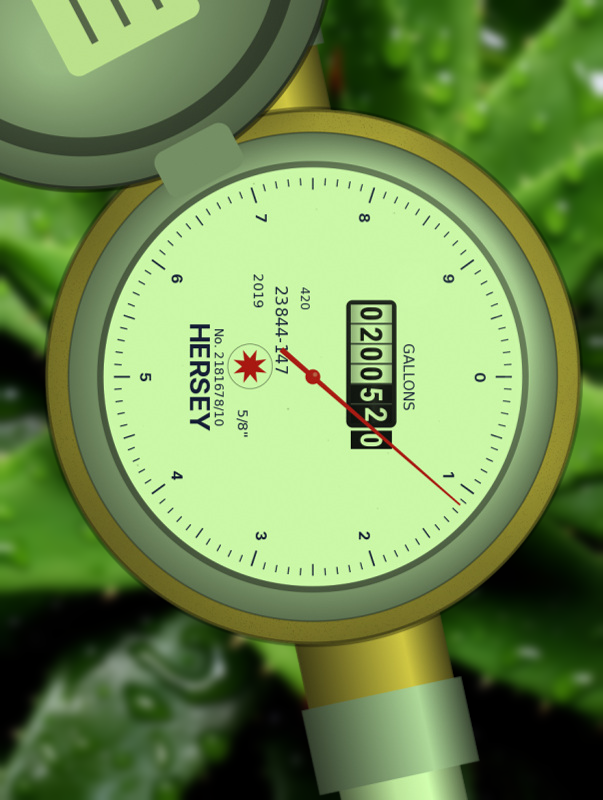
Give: **200521.1** gal
